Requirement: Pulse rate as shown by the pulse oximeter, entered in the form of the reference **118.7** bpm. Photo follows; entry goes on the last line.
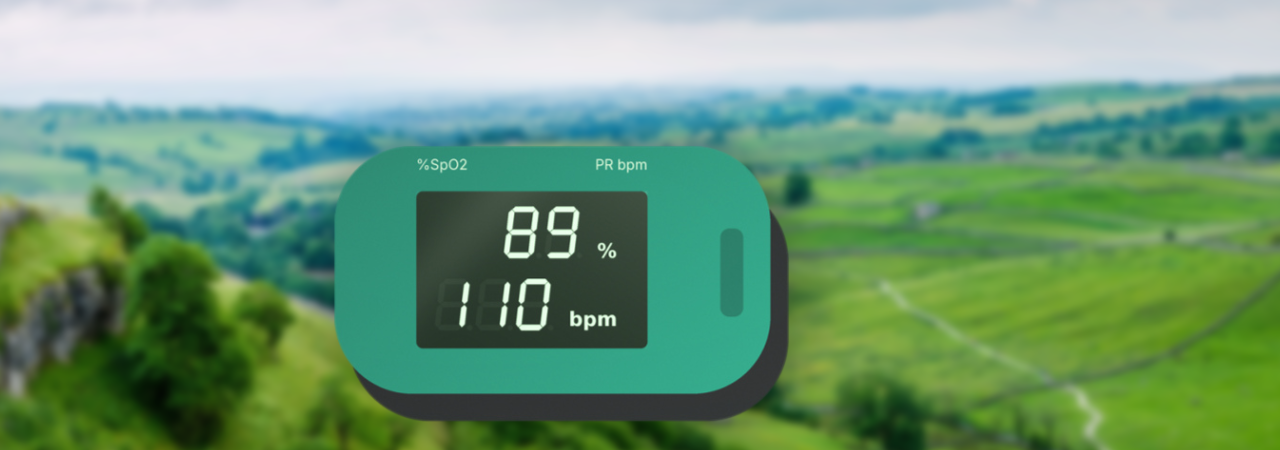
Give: **110** bpm
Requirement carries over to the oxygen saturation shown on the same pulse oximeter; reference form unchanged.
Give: **89** %
